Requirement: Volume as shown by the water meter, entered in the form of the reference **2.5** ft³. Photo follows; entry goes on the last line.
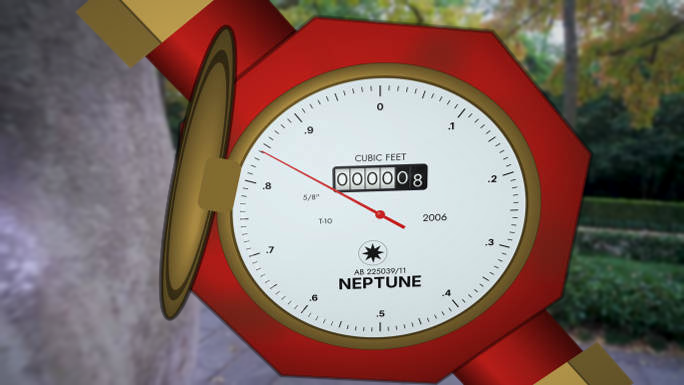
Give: **7.84** ft³
